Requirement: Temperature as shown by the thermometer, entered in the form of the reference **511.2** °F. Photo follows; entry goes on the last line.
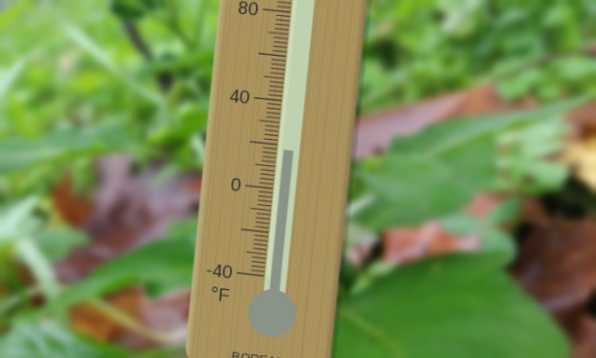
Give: **18** °F
